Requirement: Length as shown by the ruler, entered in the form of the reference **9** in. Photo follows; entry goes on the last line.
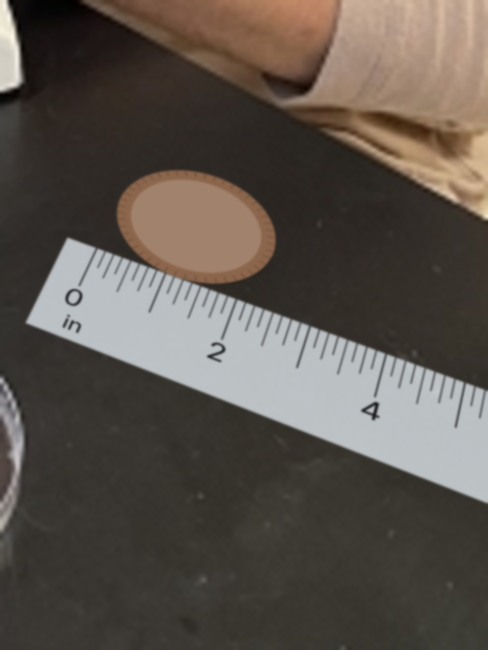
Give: **2.25** in
